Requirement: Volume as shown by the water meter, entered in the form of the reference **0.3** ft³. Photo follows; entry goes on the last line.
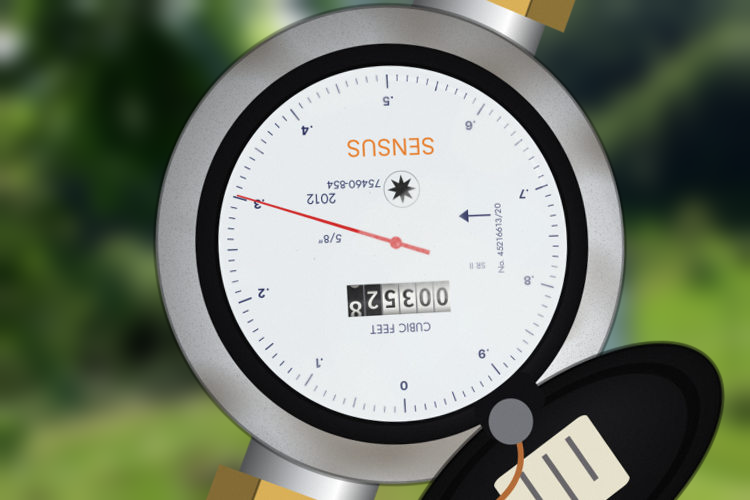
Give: **3528.30** ft³
